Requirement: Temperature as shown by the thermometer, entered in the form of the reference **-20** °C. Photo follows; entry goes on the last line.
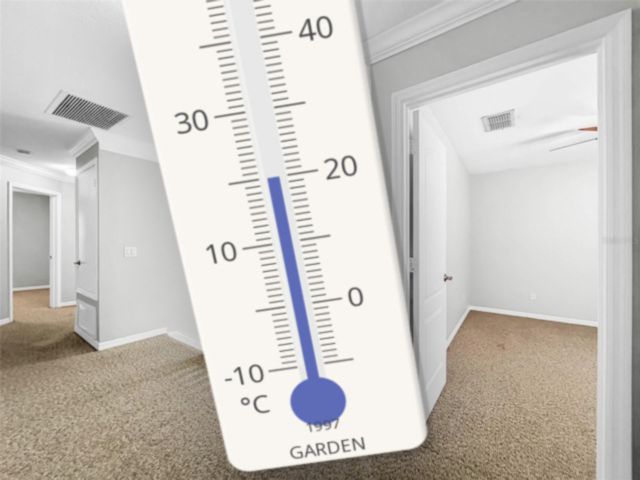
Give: **20** °C
